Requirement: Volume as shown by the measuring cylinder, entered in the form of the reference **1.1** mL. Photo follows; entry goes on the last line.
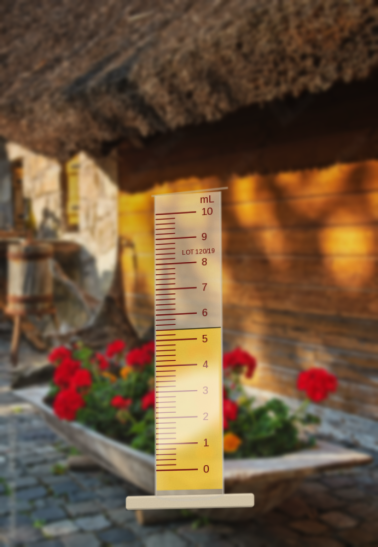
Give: **5.4** mL
